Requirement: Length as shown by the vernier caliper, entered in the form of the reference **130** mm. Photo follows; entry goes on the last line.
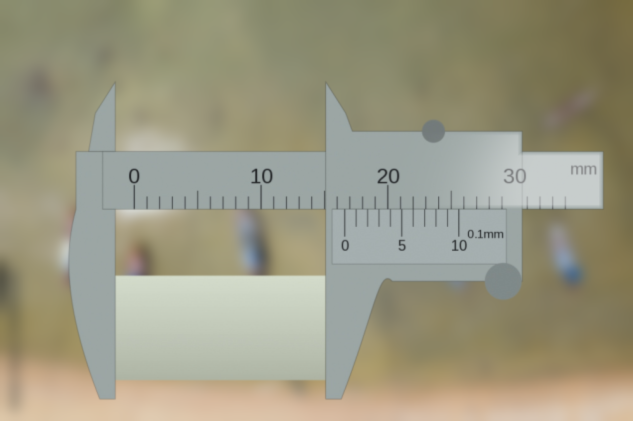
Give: **16.6** mm
